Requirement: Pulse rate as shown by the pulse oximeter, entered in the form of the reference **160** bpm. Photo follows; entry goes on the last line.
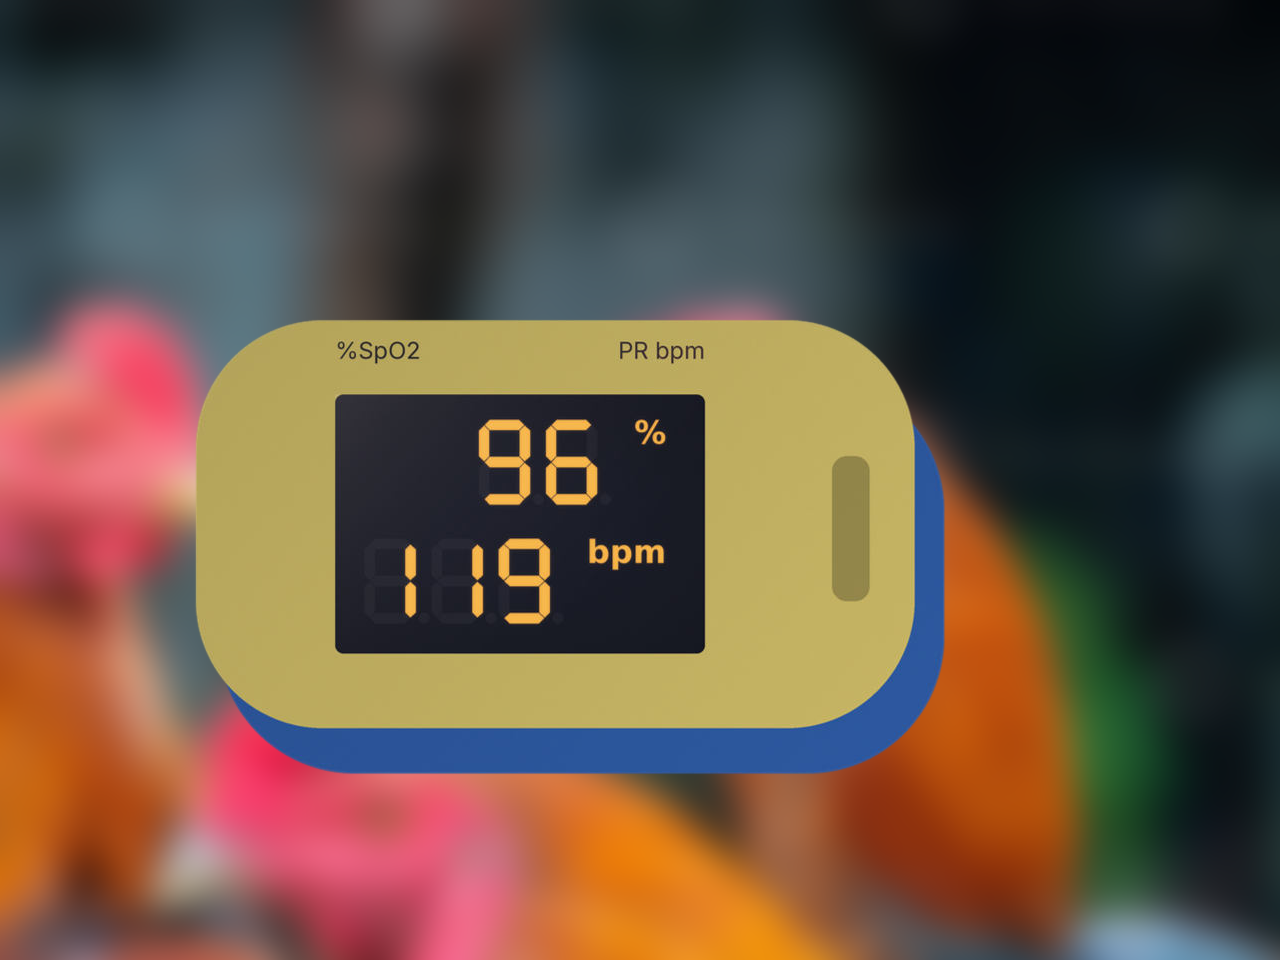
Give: **119** bpm
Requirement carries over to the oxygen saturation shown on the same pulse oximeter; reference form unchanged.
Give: **96** %
